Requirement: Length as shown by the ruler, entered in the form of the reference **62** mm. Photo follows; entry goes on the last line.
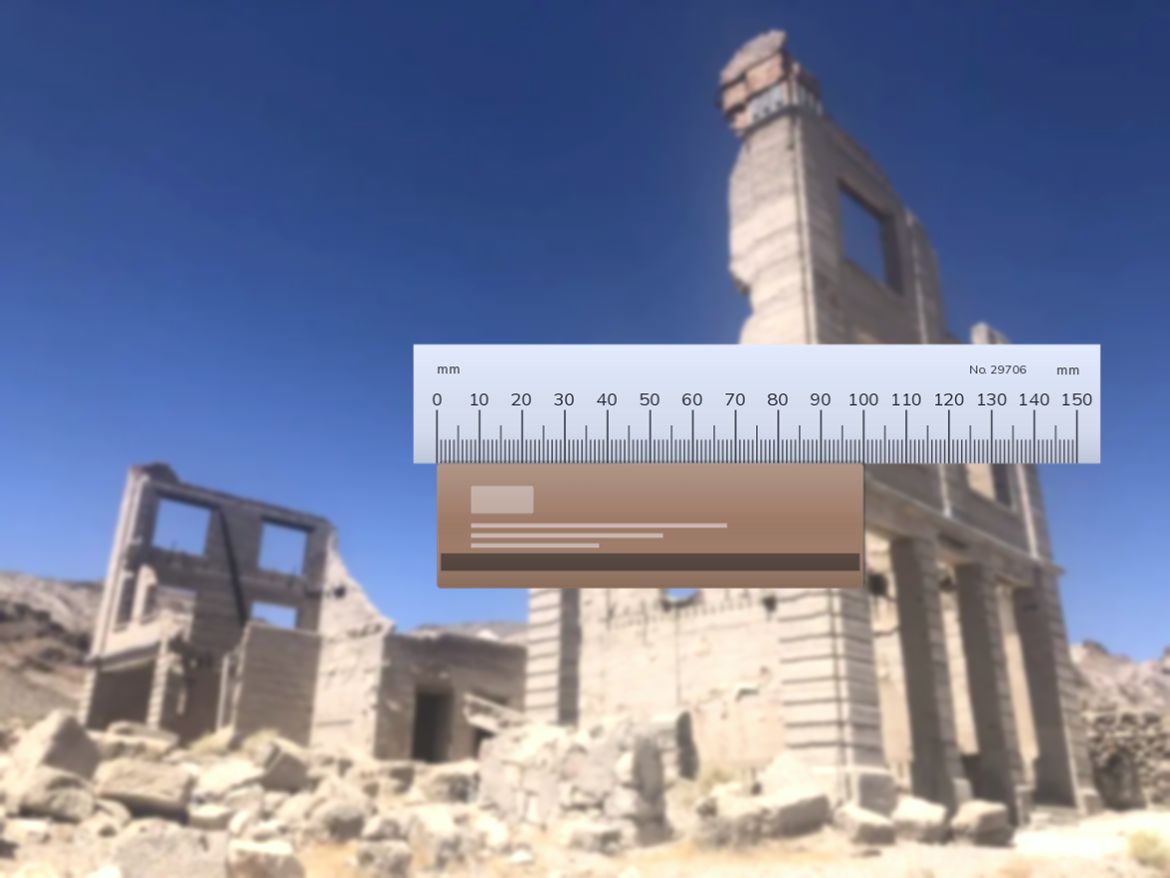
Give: **100** mm
